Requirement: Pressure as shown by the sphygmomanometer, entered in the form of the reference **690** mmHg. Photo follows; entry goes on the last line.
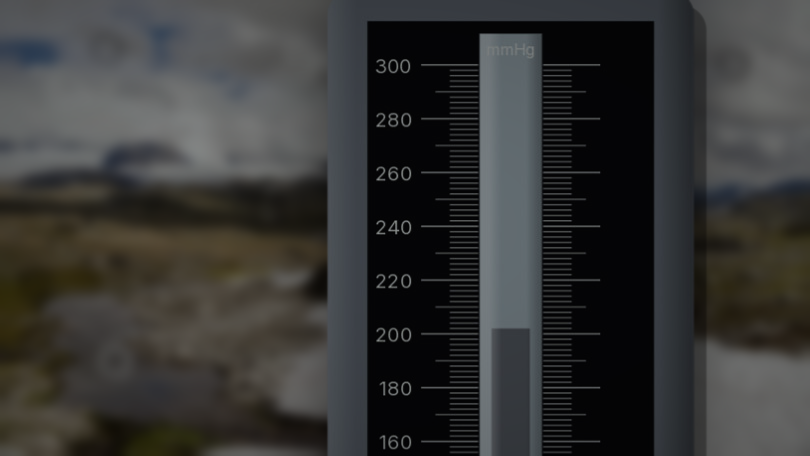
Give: **202** mmHg
